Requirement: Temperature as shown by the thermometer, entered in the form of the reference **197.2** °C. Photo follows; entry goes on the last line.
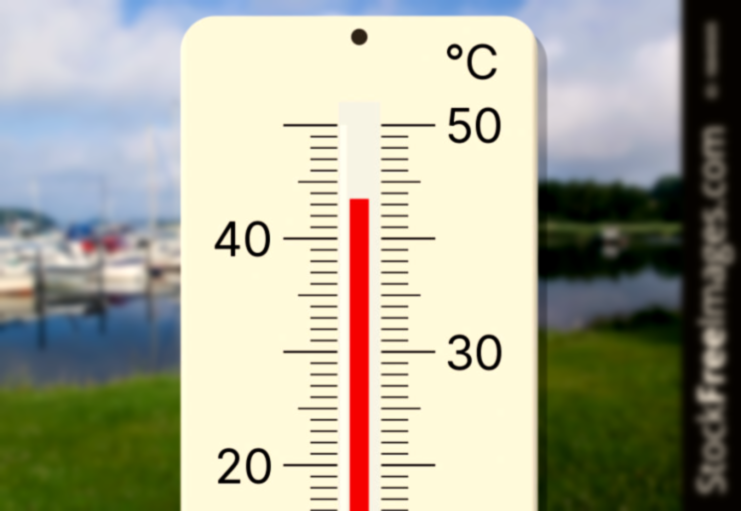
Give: **43.5** °C
